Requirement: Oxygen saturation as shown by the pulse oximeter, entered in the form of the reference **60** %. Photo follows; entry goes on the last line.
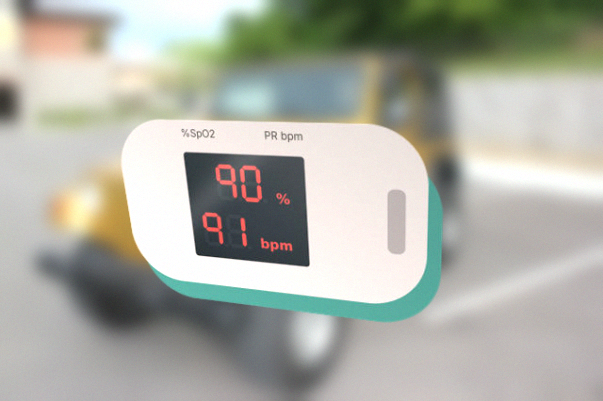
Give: **90** %
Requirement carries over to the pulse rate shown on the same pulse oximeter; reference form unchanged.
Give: **91** bpm
